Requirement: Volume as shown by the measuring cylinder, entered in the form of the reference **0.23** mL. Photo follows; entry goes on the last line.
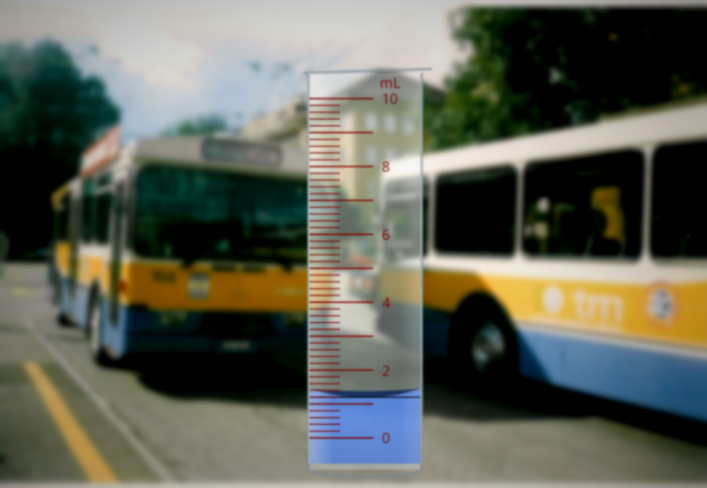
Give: **1.2** mL
